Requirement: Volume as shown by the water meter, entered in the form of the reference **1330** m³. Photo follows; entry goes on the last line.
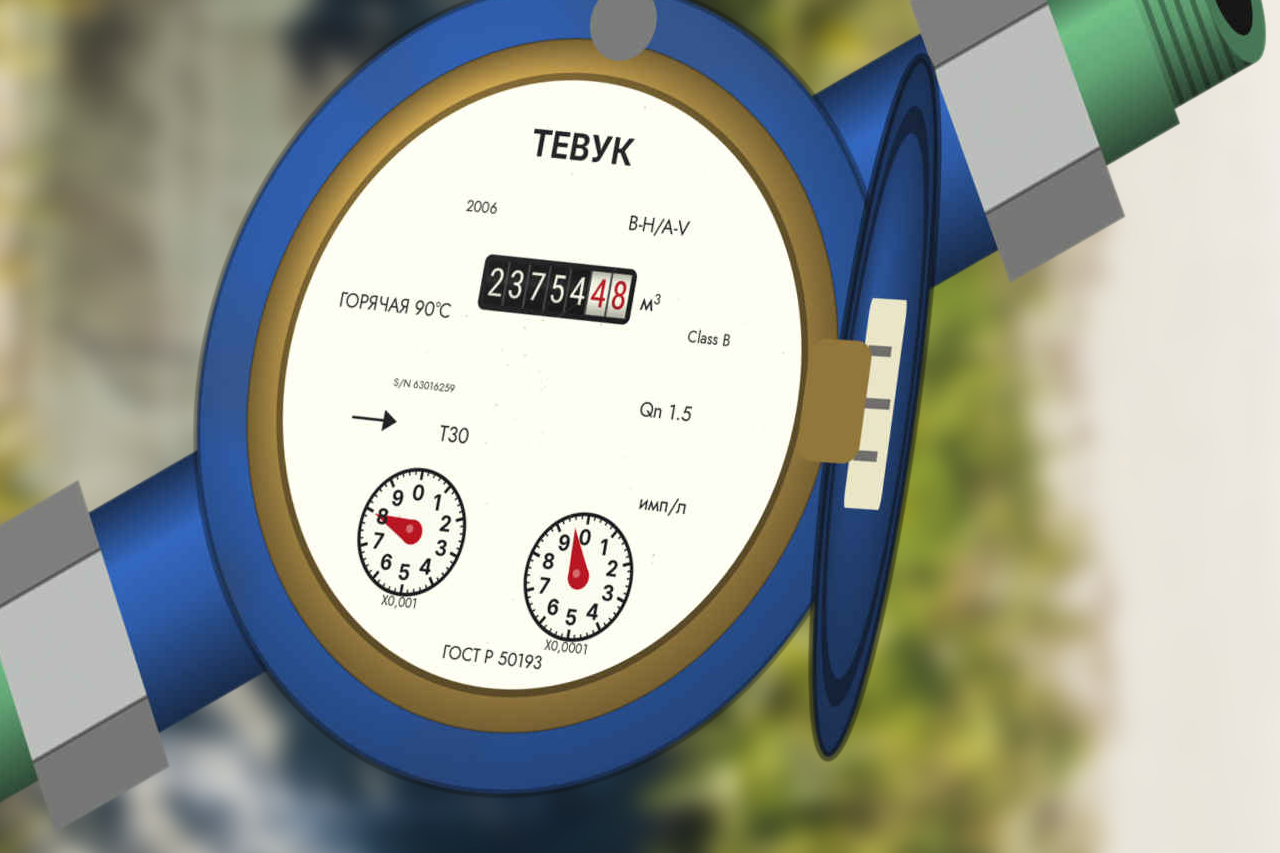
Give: **23754.4879** m³
